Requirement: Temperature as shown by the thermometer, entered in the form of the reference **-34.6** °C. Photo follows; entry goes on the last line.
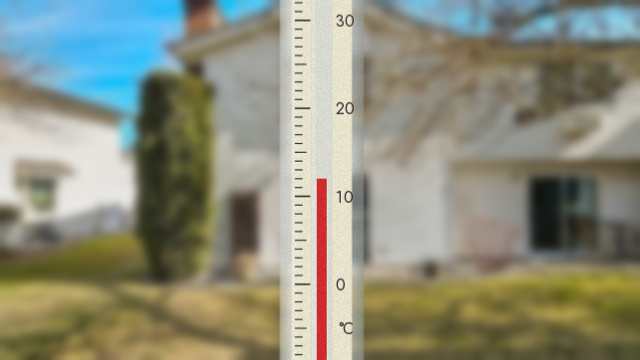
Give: **12** °C
